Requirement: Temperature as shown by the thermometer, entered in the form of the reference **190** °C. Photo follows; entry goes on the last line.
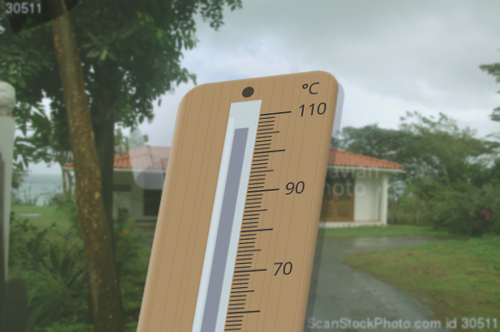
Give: **107** °C
